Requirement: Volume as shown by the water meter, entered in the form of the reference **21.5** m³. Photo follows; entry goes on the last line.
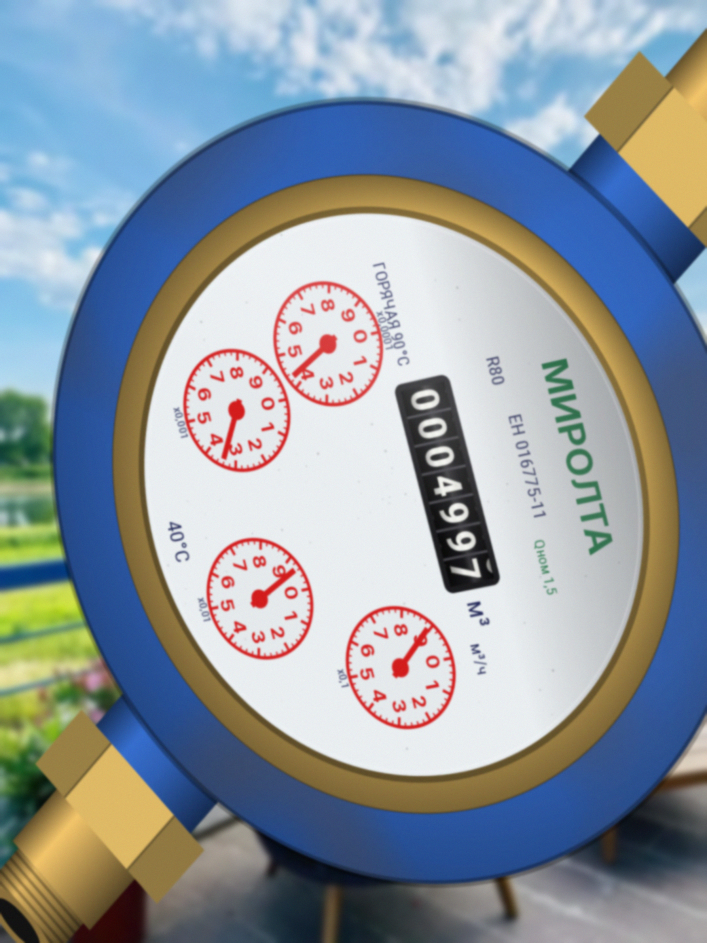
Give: **4996.8934** m³
